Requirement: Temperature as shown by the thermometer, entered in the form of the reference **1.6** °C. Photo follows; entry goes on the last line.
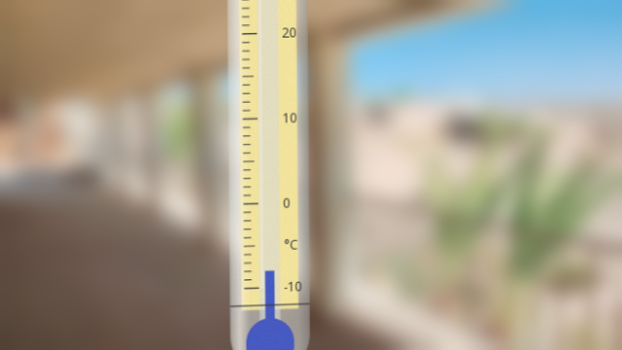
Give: **-8** °C
